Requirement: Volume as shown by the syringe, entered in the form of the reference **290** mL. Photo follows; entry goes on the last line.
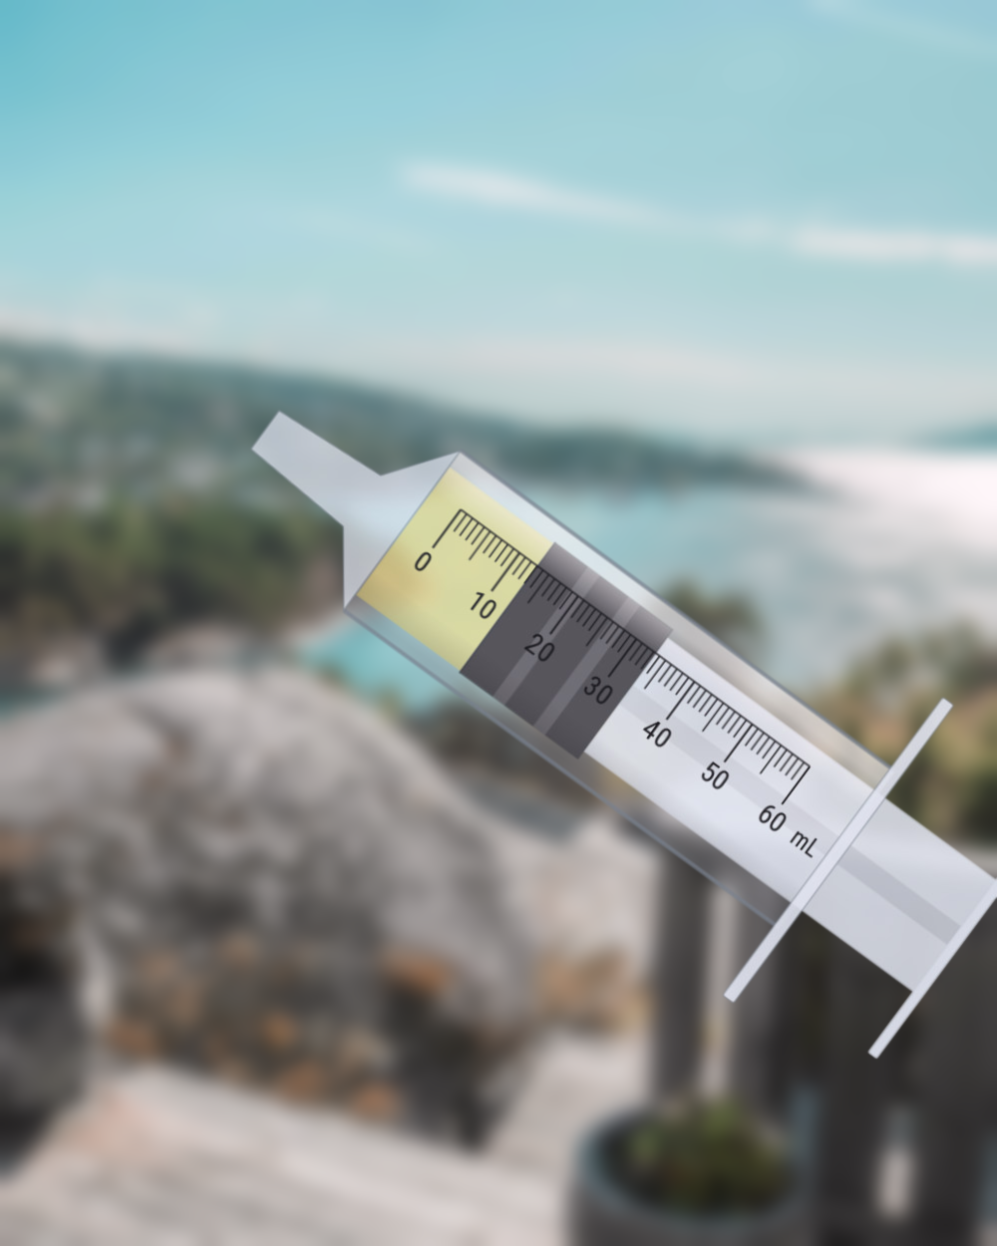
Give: **13** mL
